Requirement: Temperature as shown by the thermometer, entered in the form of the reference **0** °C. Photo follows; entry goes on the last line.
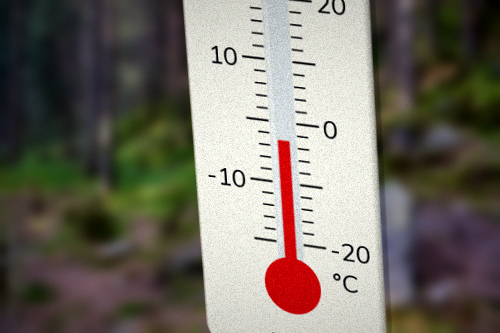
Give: **-3** °C
